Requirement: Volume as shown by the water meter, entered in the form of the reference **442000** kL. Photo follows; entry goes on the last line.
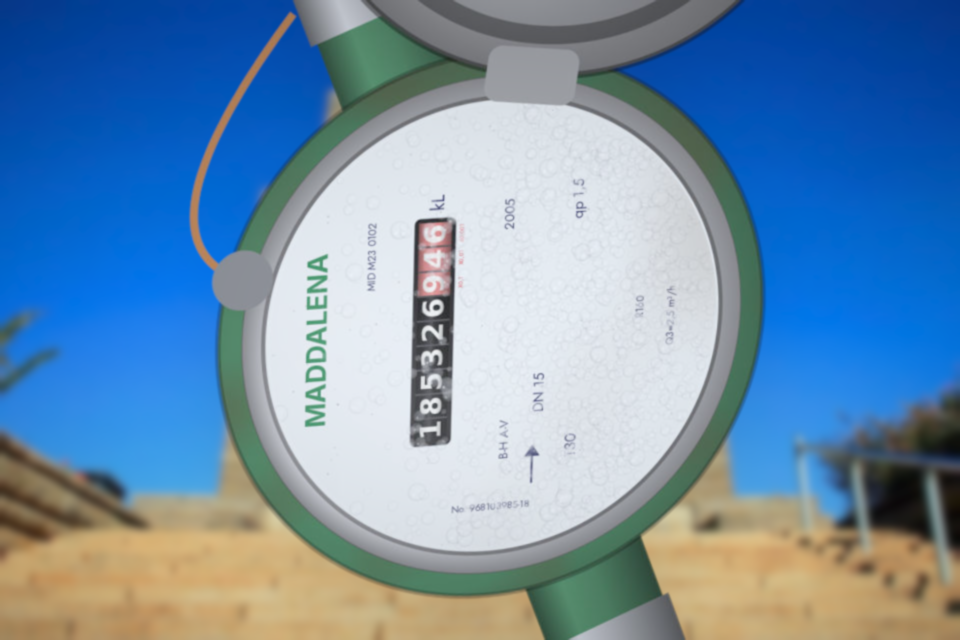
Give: **185326.946** kL
